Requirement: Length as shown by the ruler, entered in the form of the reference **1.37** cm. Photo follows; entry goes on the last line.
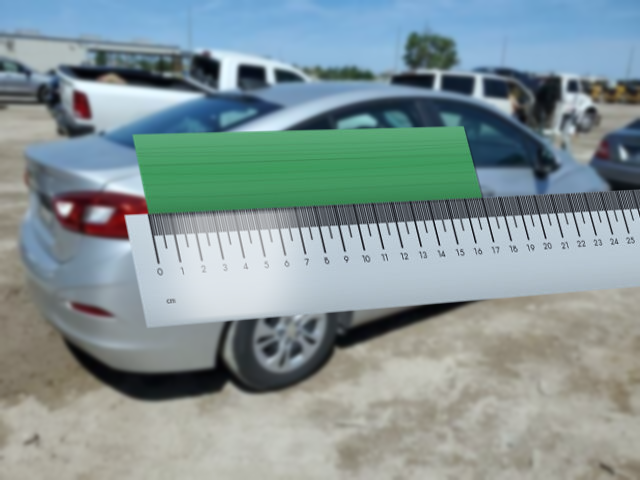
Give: **17** cm
